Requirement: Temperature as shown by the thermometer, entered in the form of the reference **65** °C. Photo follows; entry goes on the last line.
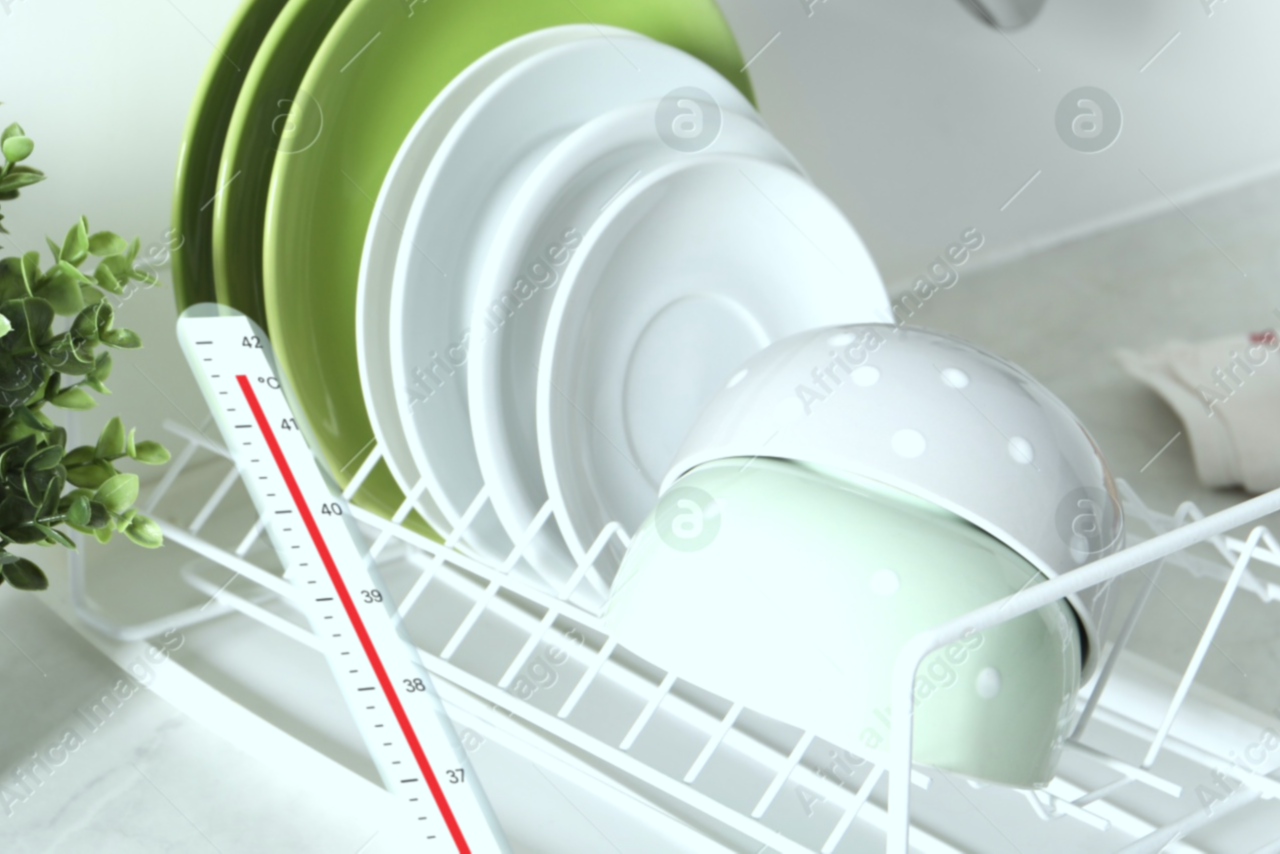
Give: **41.6** °C
